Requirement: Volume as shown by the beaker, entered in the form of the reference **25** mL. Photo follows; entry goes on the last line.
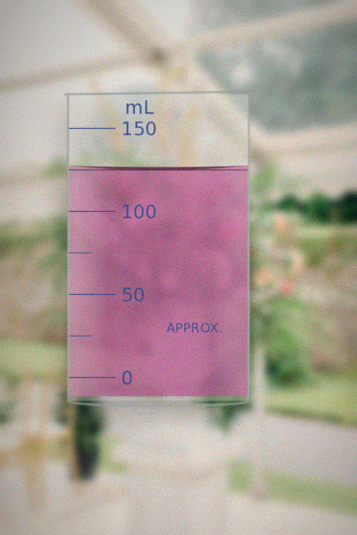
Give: **125** mL
